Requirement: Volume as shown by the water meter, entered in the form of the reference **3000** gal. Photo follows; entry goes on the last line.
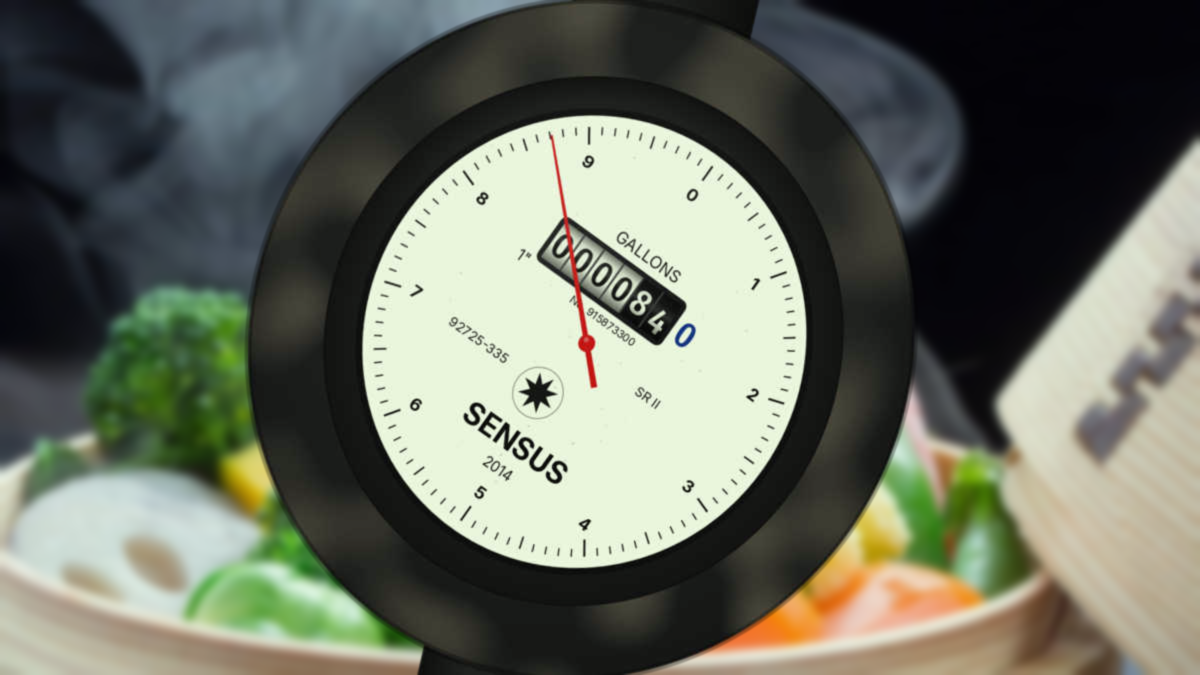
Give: **838.7** gal
